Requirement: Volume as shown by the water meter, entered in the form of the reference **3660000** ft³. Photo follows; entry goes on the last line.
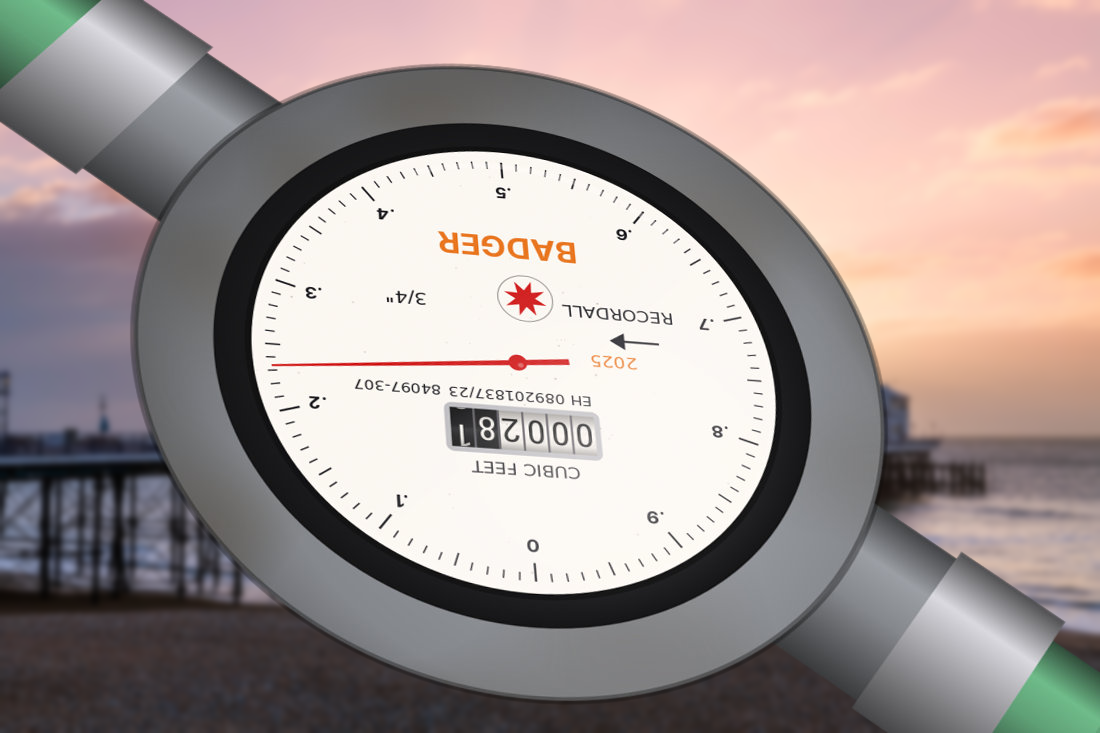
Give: **281.23** ft³
